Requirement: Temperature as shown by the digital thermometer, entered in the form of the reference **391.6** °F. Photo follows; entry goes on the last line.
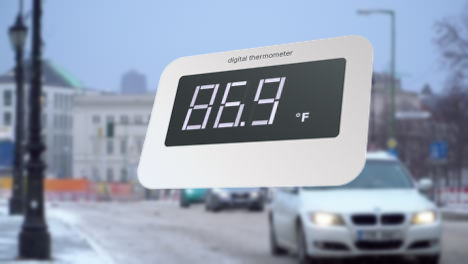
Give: **86.9** °F
